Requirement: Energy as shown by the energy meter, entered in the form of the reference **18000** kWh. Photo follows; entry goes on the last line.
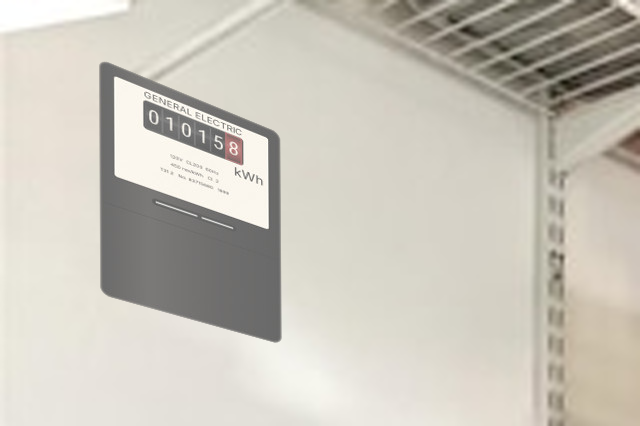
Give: **1015.8** kWh
